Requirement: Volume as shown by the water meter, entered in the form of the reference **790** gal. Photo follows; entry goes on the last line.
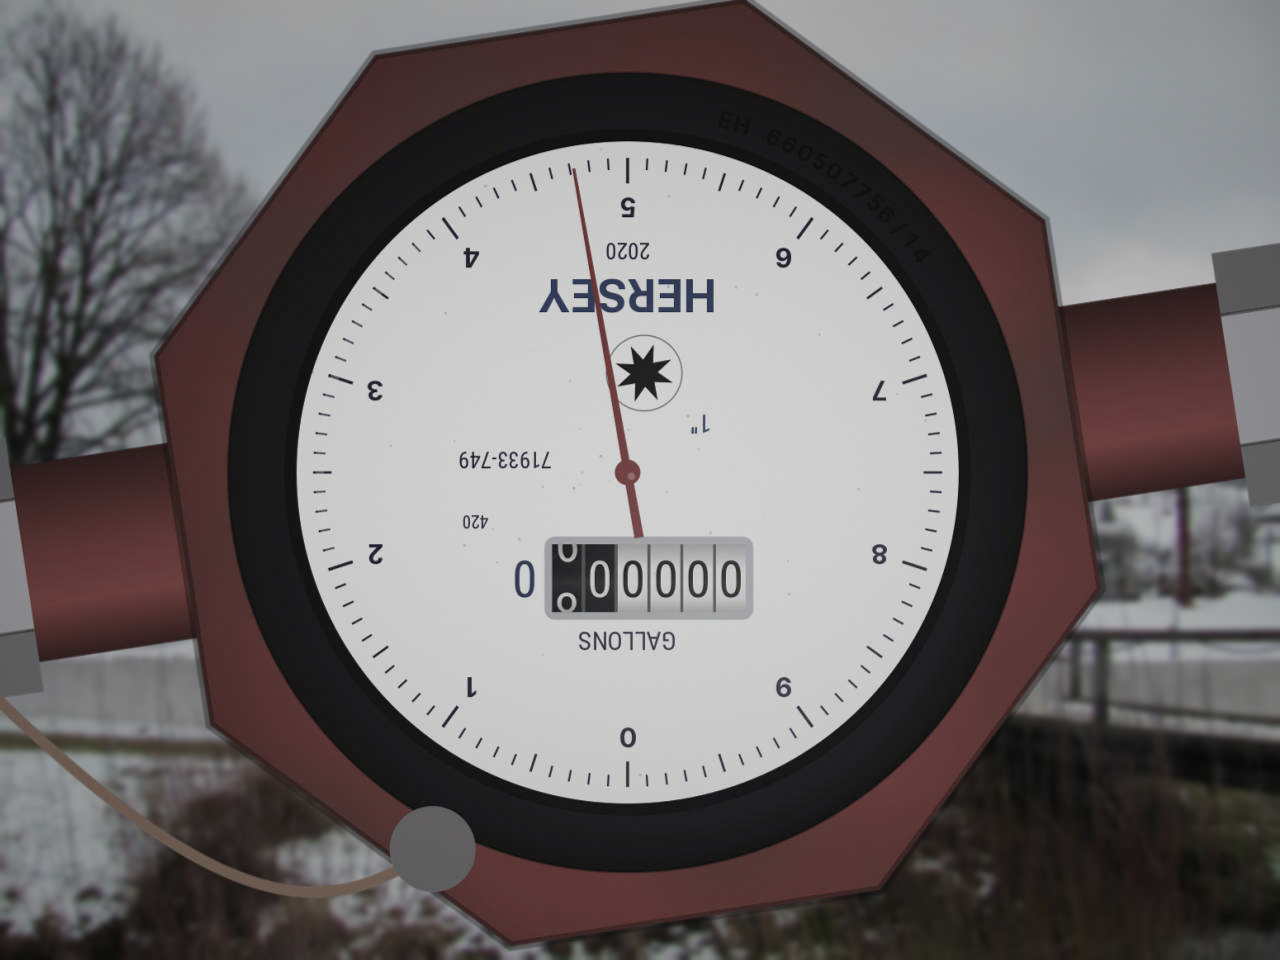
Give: **84.7** gal
